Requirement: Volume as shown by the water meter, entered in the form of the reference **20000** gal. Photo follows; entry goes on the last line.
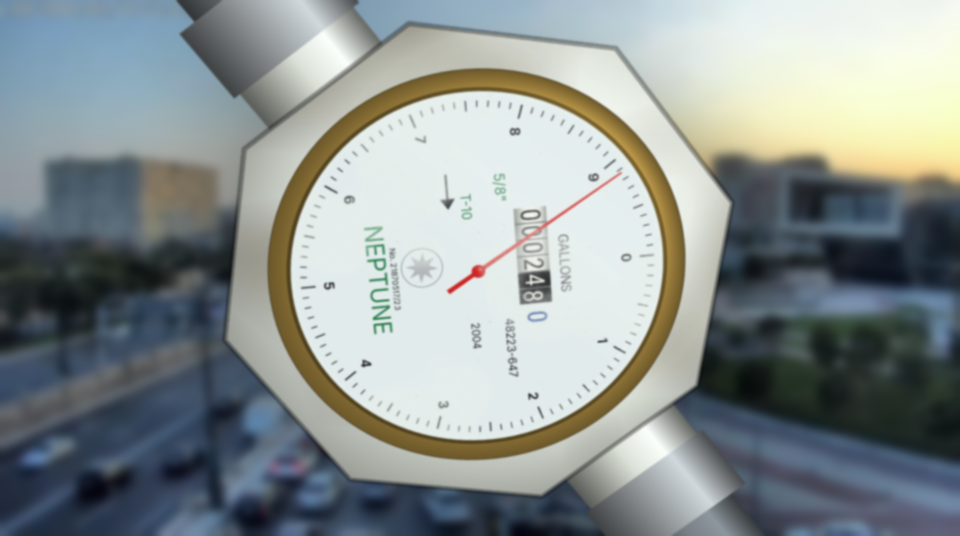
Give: **2479.1** gal
